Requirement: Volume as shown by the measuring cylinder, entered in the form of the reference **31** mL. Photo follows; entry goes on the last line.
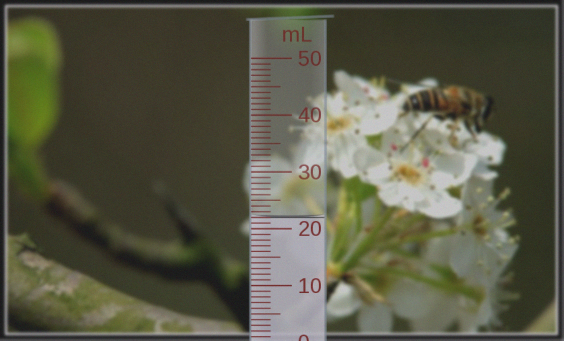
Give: **22** mL
